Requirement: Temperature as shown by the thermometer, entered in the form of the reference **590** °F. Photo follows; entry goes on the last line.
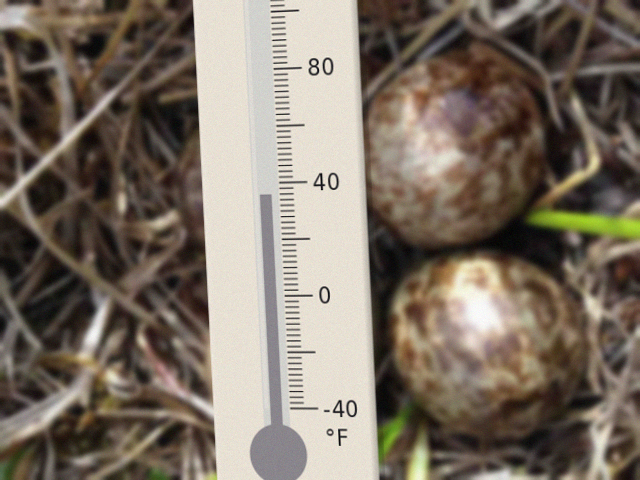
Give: **36** °F
